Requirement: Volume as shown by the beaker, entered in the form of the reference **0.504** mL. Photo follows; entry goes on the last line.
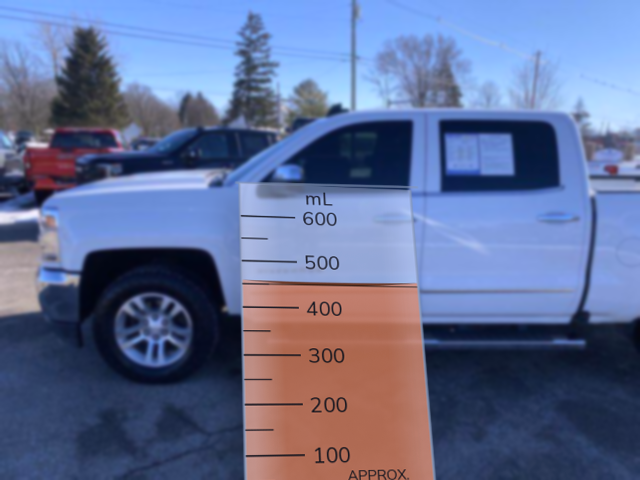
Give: **450** mL
